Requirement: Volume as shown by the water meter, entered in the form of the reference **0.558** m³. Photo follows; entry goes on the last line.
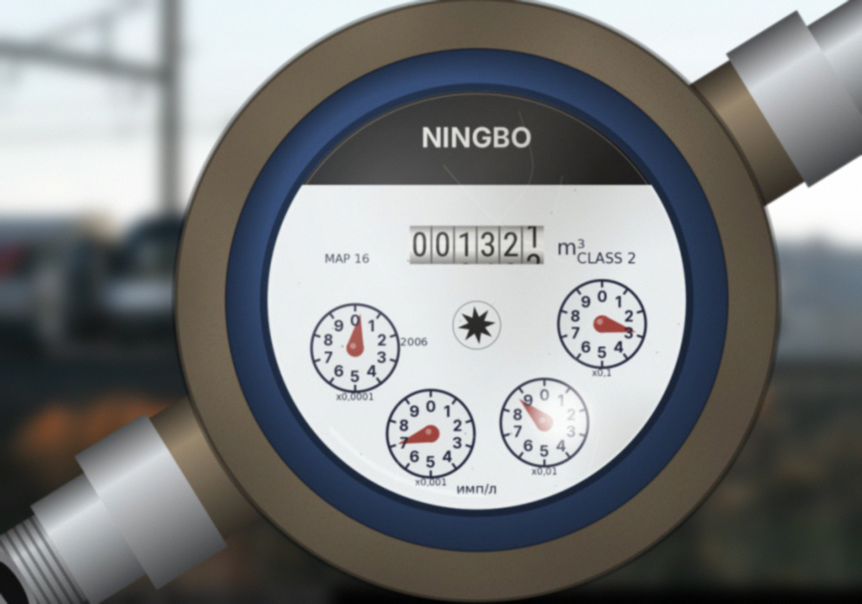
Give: **1321.2870** m³
